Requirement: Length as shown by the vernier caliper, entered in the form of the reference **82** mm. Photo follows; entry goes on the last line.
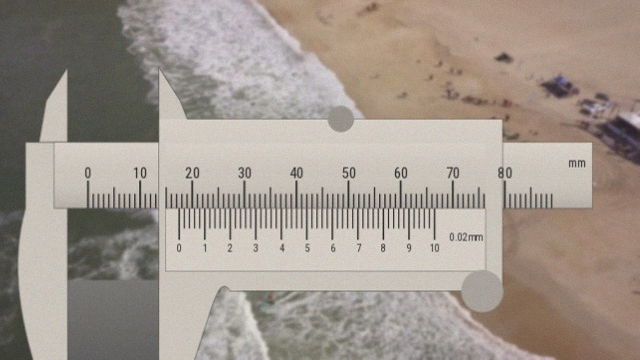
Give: **17.5** mm
